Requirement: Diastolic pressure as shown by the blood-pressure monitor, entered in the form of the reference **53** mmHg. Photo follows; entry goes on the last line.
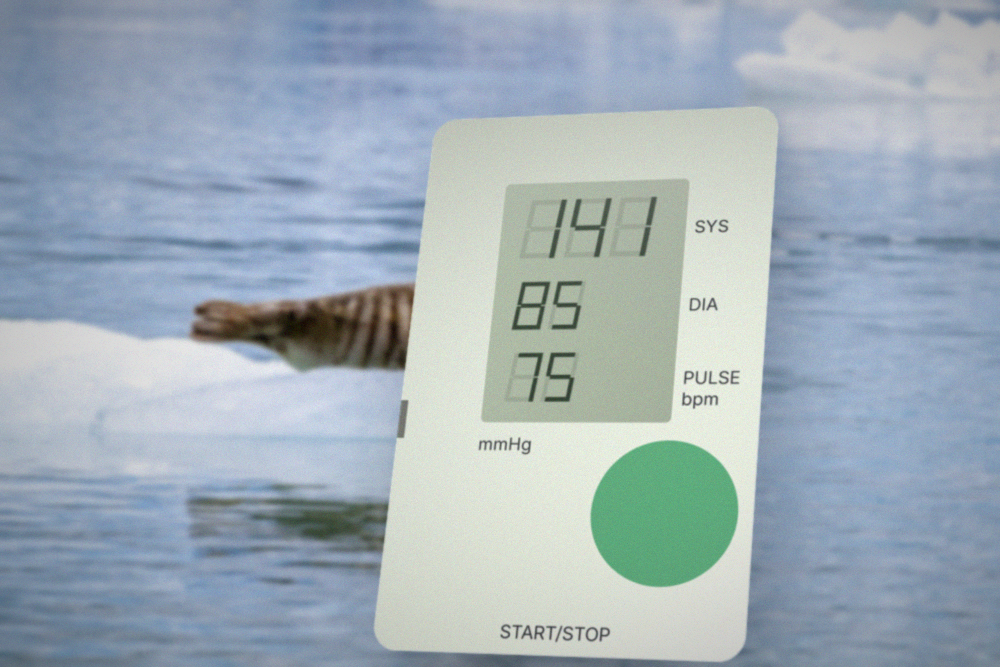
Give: **85** mmHg
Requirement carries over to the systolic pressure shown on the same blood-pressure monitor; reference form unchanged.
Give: **141** mmHg
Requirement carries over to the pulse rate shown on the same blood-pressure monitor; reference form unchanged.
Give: **75** bpm
